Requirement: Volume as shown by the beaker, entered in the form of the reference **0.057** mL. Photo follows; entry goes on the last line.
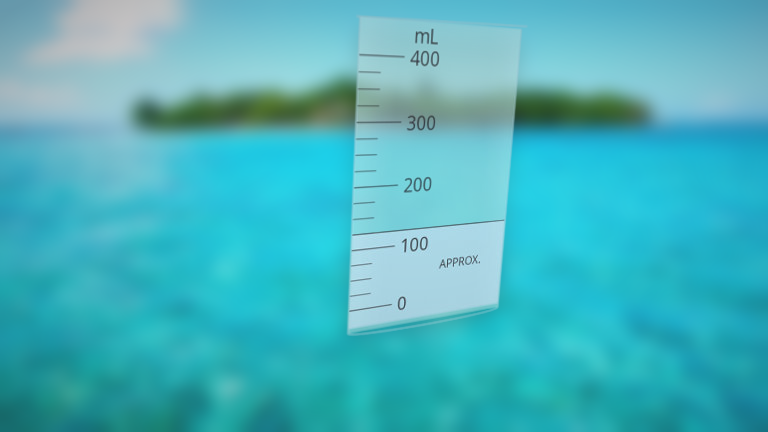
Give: **125** mL
